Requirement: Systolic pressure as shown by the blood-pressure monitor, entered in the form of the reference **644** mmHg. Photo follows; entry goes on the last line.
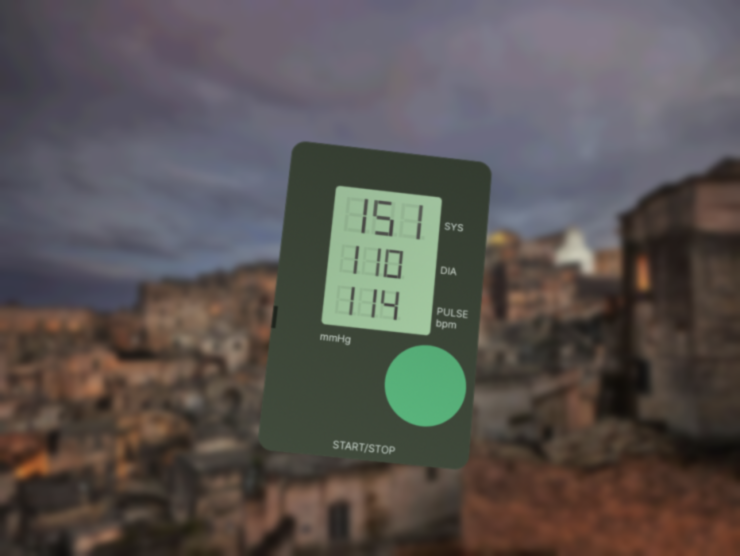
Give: **151** mmHg
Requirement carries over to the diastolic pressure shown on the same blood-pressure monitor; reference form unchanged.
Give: **110** mmHg
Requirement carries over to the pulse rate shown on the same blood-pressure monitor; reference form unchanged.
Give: **114** bpm
